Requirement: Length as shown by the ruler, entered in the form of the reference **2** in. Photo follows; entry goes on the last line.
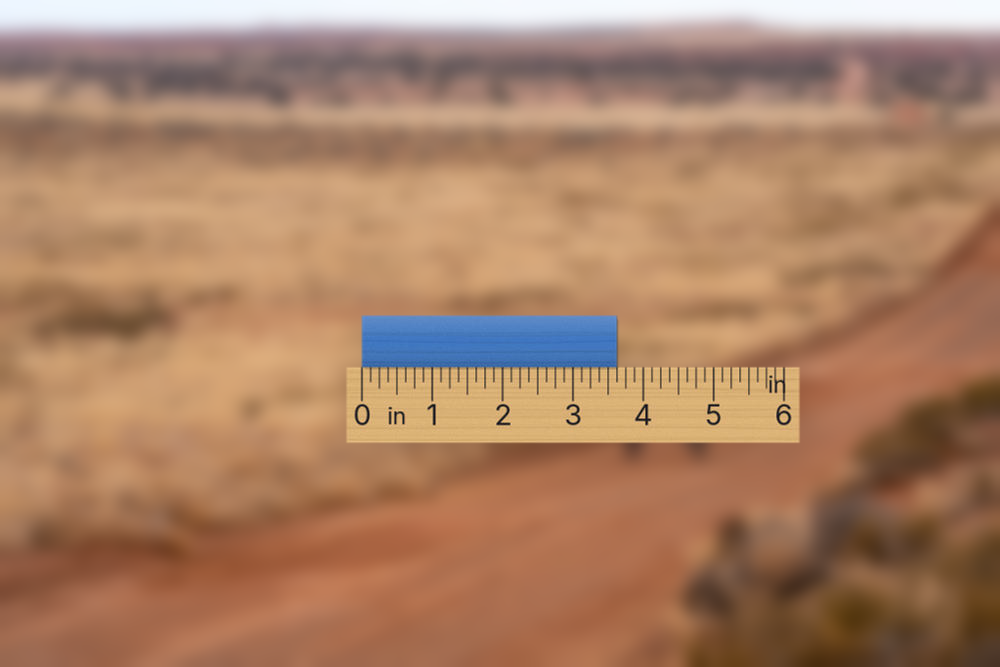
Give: **3.625** in
